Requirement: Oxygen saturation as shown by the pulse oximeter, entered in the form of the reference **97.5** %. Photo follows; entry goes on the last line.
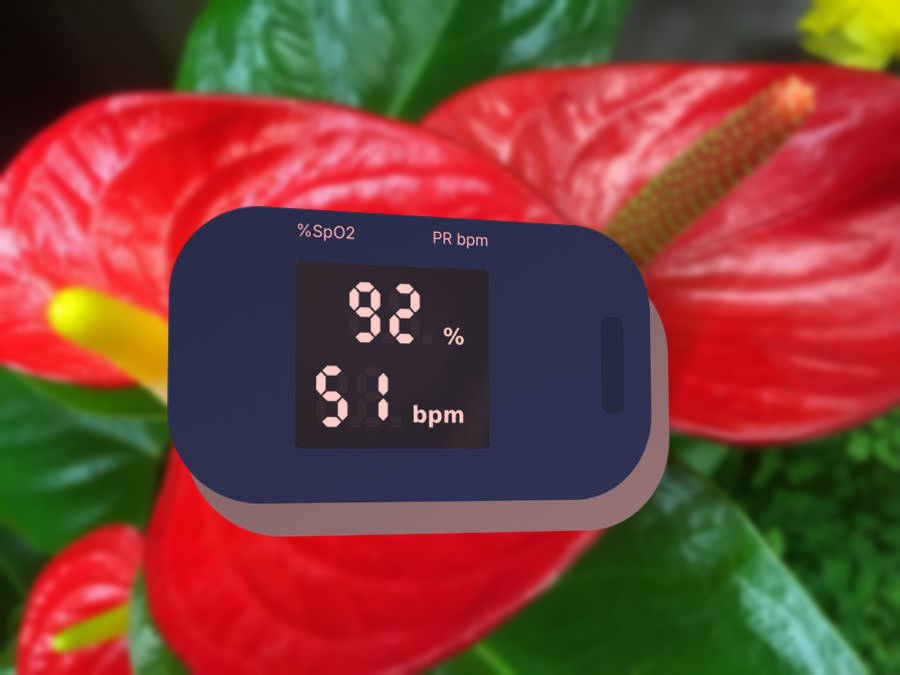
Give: **92** %
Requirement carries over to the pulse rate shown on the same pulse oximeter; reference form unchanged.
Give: **51** bpm
